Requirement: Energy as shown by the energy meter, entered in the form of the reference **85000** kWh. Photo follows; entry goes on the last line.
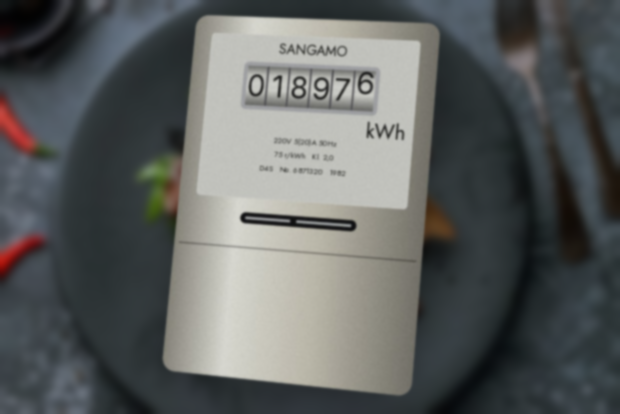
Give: **18976** kWh
